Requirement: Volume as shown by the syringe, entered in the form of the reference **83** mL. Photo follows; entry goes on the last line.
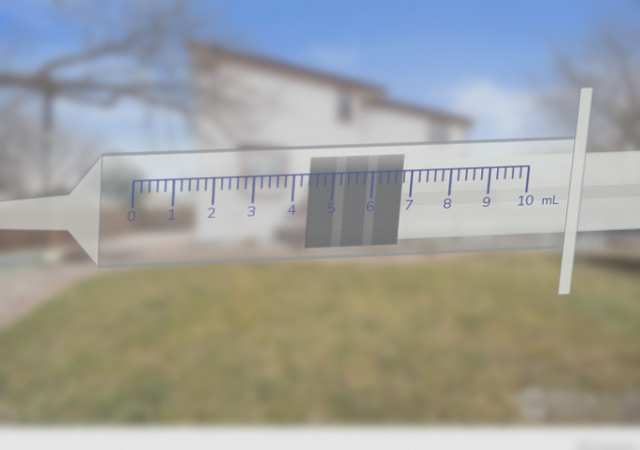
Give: **4.4** mL
